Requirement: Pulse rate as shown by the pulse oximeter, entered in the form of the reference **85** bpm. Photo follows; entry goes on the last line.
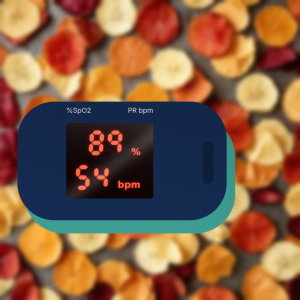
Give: **54** bpm
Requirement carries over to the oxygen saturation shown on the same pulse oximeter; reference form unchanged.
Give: **89** %
